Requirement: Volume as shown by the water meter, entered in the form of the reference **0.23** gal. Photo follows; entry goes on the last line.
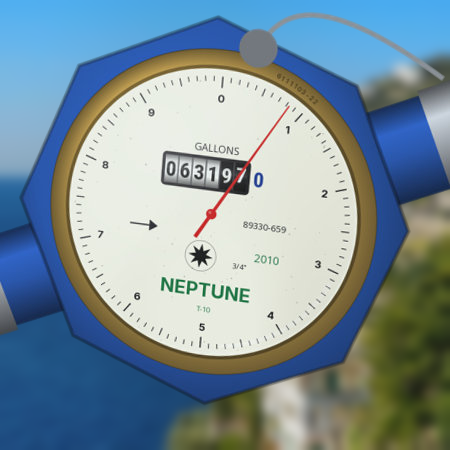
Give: **631970.8** gal
